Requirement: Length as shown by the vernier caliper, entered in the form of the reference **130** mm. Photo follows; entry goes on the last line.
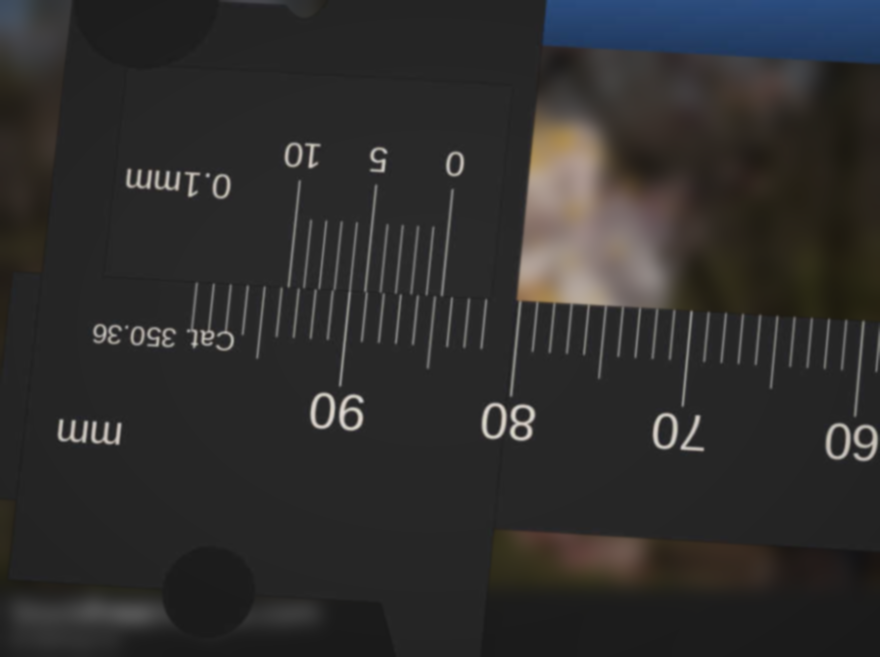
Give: **84.6** mm
